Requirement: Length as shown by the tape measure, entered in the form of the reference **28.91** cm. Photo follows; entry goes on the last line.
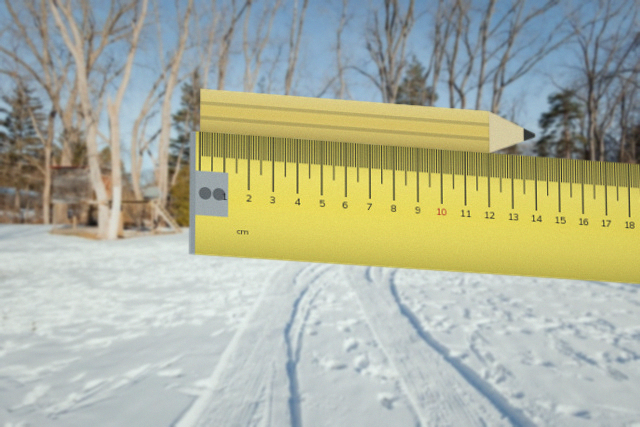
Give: **14** cm
